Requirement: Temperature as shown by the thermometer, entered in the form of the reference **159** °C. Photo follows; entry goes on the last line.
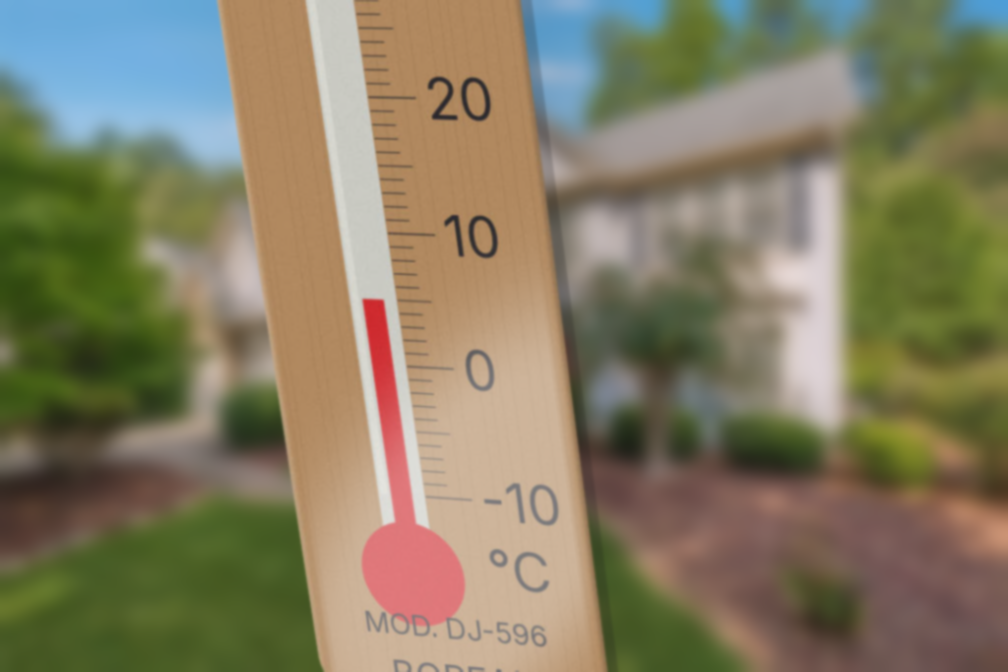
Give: **5** °C
